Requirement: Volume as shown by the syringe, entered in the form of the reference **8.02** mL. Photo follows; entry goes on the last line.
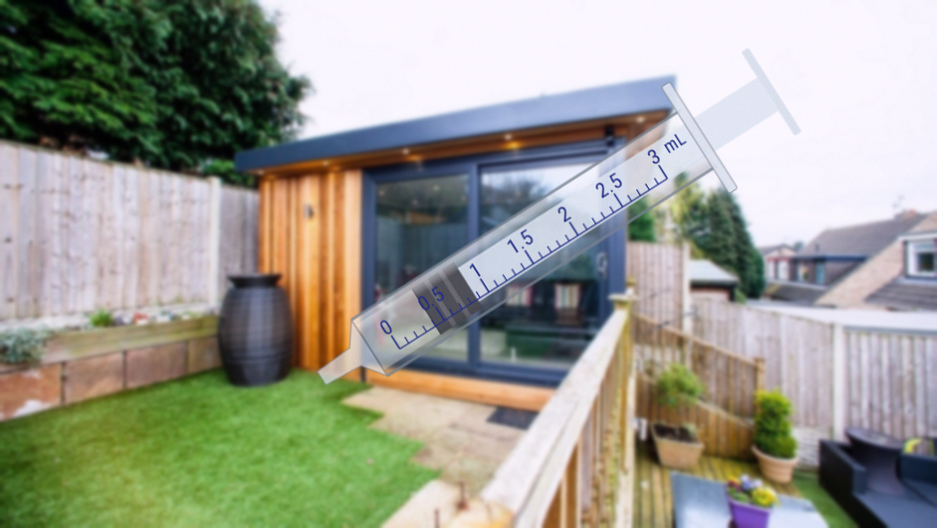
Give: **0.4** mL
